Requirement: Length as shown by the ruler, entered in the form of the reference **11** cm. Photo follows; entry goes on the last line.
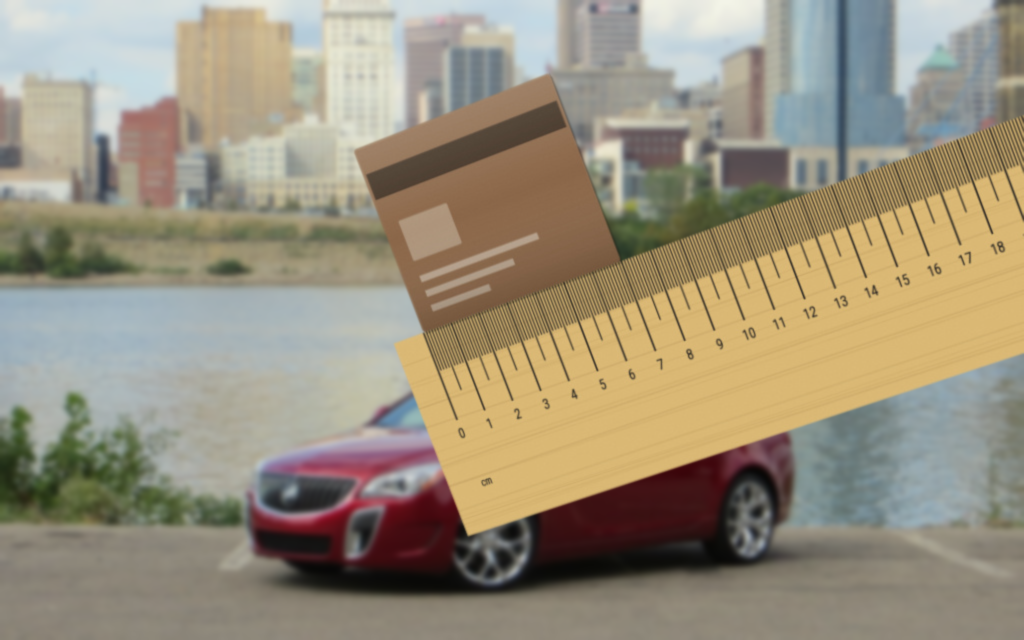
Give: **7** cm
